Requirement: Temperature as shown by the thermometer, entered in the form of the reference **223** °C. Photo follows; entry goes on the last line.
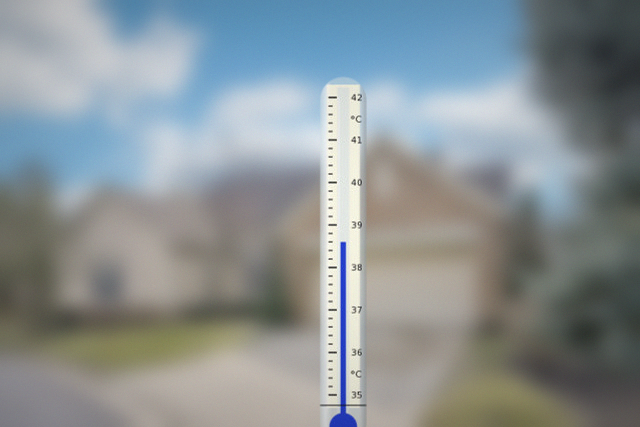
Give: **38.6** °C
